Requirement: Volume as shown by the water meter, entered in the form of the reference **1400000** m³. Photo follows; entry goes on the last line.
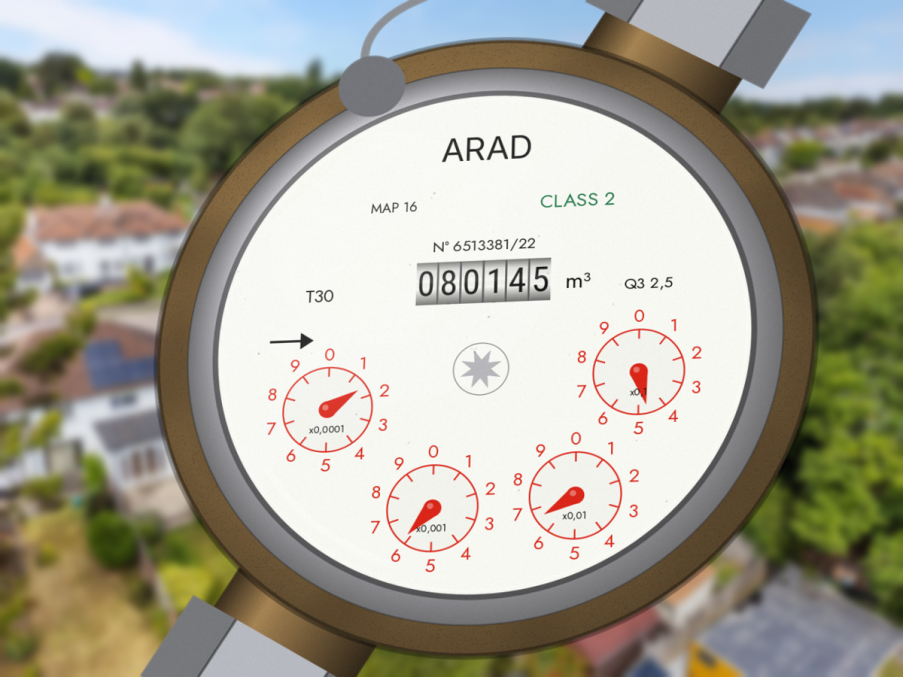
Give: **80145.4661** m³
